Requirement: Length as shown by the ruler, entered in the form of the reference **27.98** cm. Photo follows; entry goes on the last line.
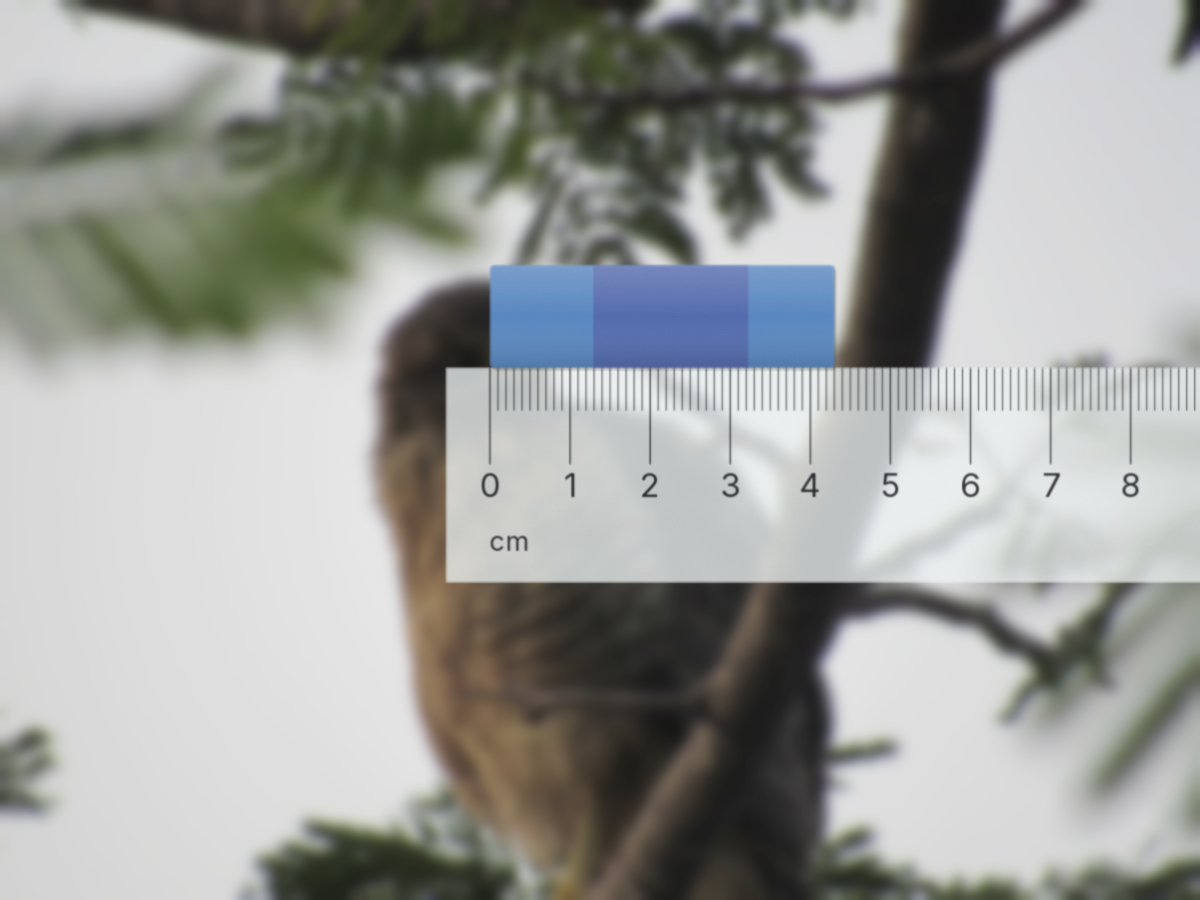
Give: **4.3** cm
